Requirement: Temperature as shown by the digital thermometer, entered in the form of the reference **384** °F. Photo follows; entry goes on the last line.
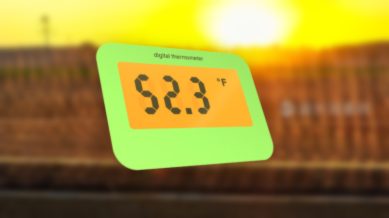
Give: **52.3** °F
